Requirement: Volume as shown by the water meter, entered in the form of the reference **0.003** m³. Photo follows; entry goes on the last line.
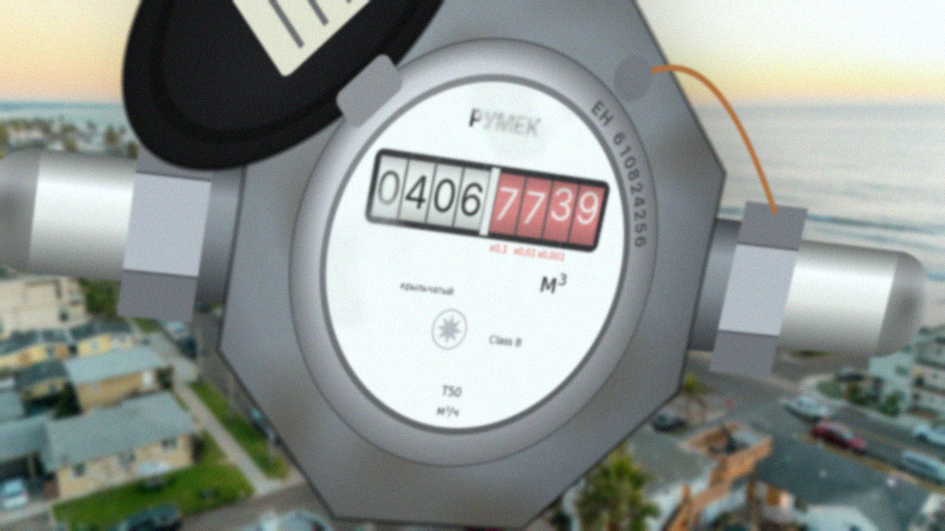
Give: **406.7739** m³
